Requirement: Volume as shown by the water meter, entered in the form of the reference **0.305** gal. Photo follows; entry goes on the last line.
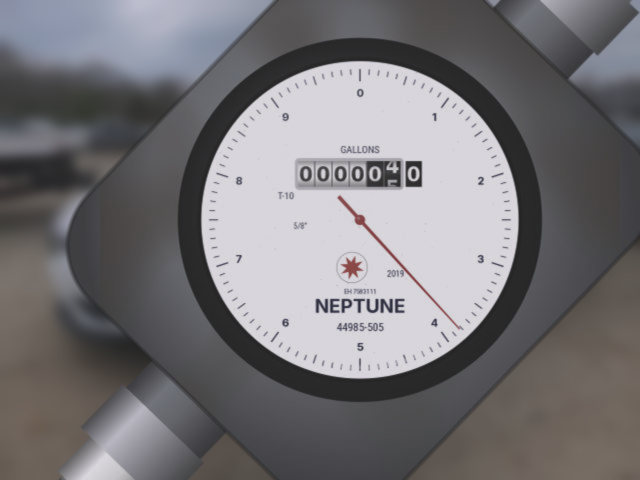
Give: **43.8** gal
